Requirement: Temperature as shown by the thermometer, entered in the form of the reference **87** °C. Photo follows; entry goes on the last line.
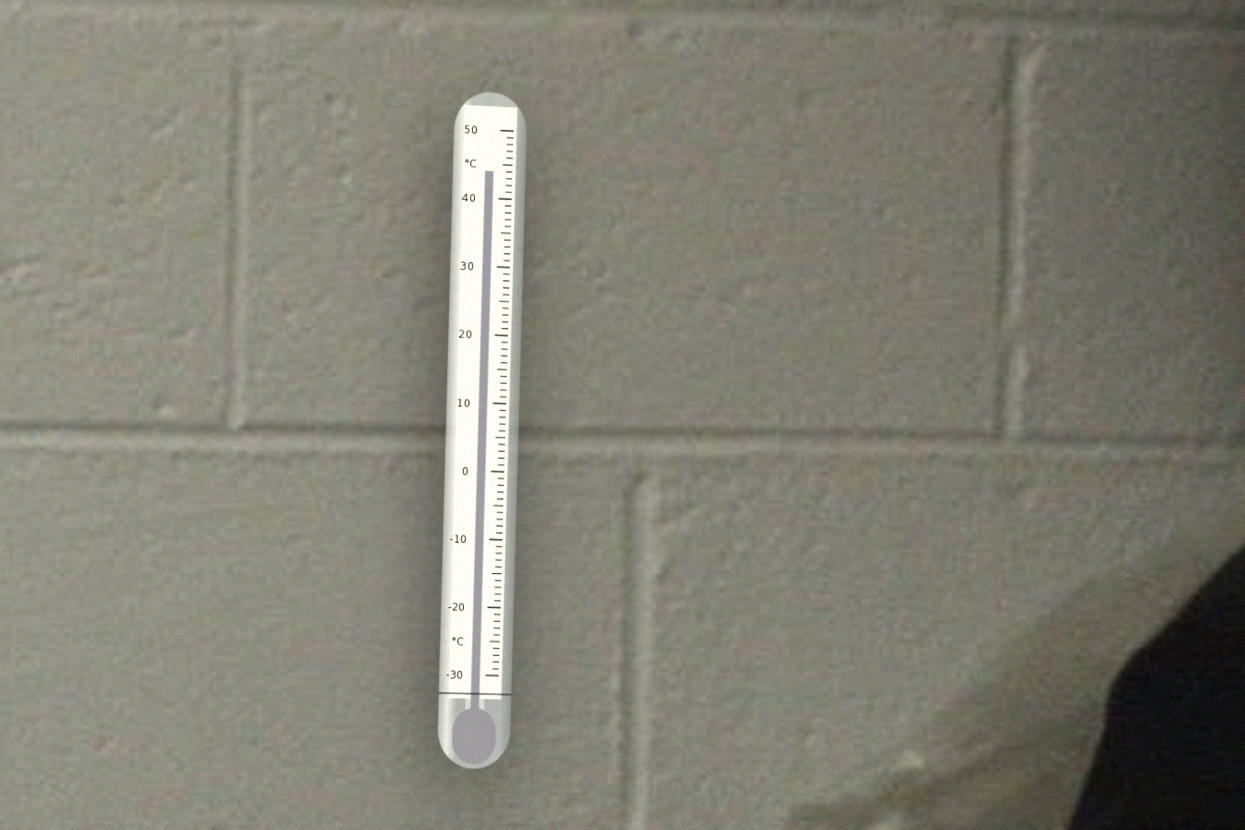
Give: **44** °C
